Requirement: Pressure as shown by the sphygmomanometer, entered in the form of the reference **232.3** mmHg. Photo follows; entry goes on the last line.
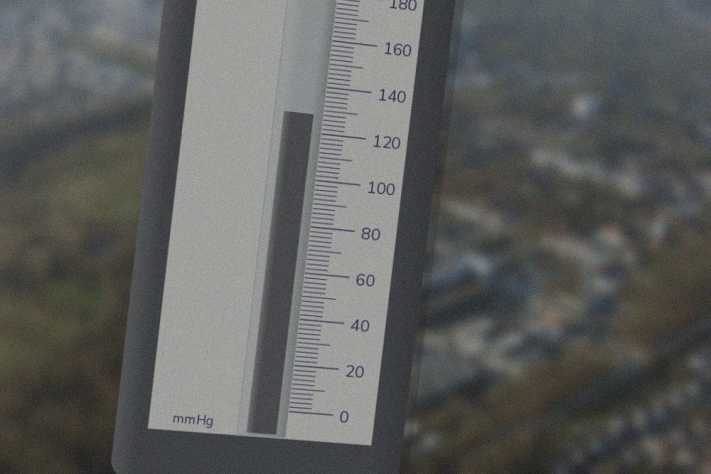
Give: **128** mmHg
